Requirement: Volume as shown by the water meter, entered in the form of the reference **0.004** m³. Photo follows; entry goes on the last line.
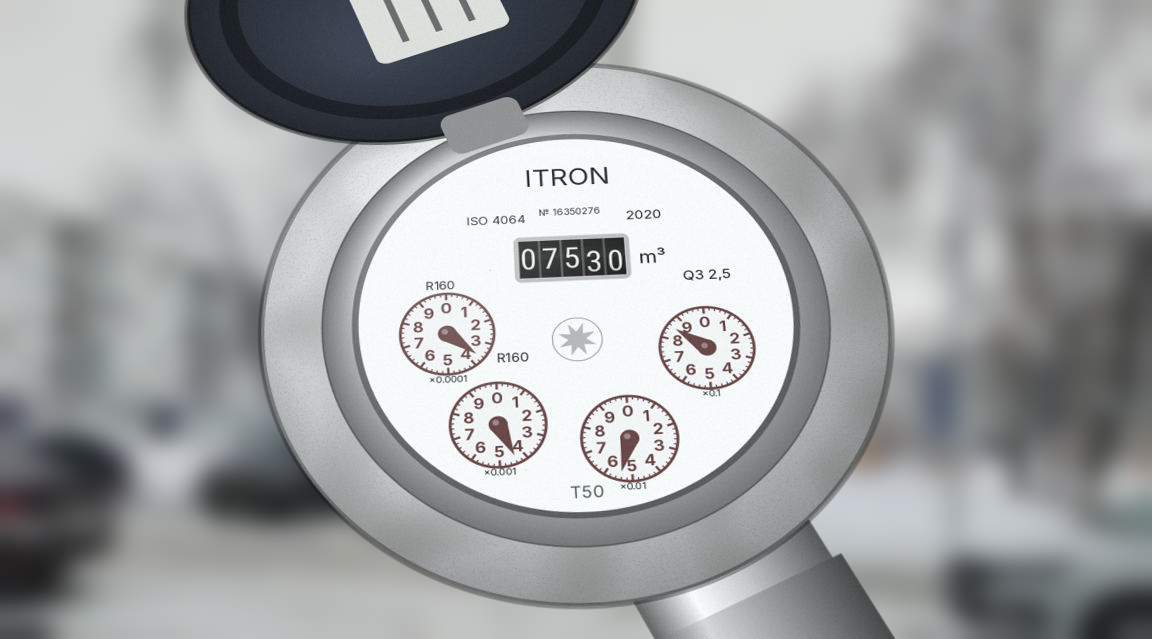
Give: **7529.8543** m³
